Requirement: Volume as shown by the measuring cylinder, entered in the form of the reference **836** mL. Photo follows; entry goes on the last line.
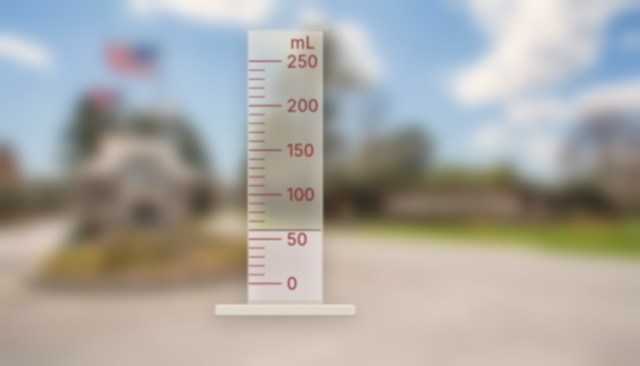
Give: **60** mL
